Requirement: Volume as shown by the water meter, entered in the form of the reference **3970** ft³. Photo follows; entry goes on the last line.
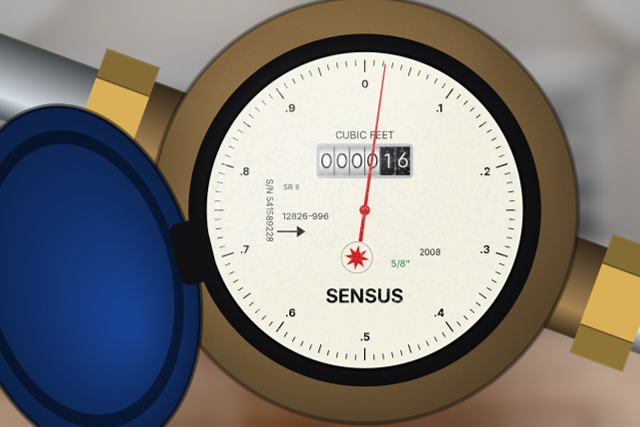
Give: **16.02** ft³
